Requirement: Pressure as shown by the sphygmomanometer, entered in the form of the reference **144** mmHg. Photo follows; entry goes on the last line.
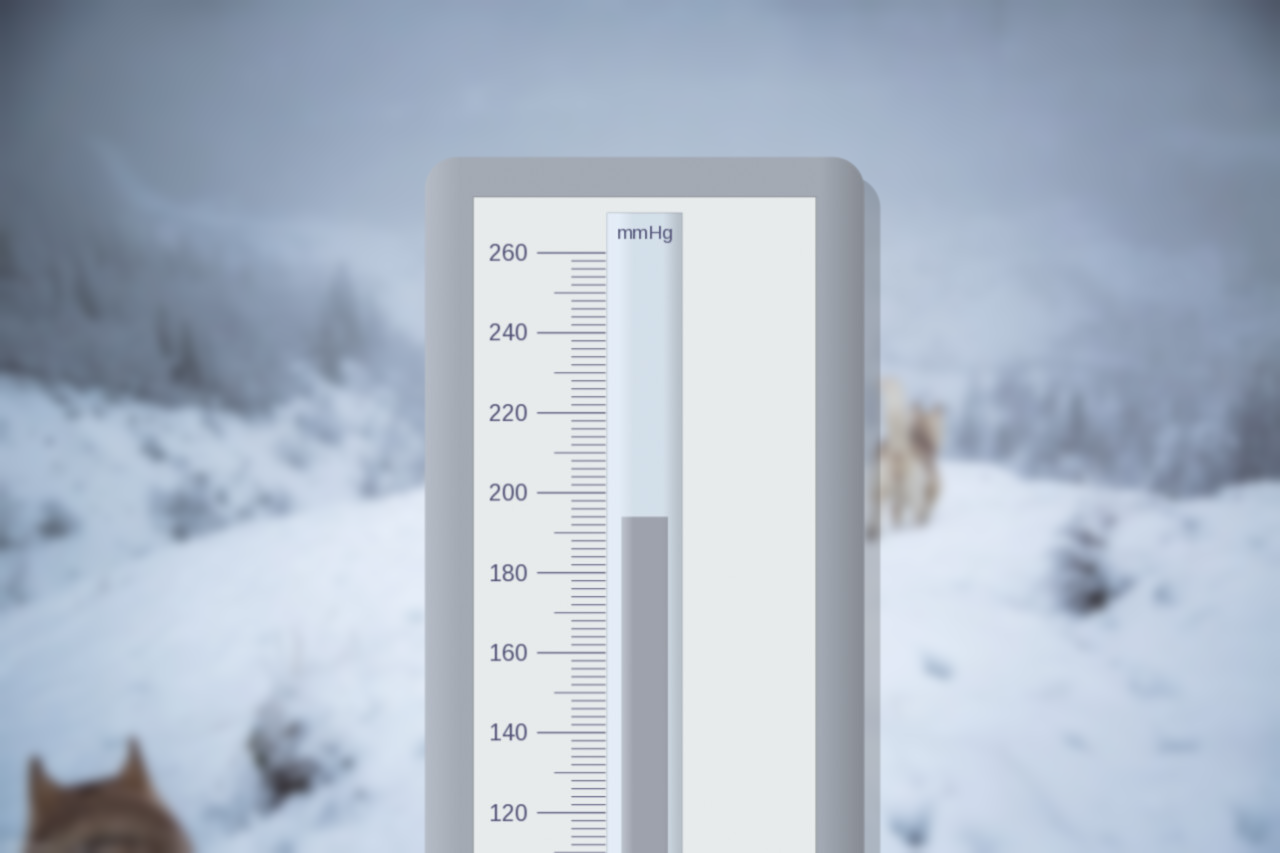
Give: **194** mmHg
